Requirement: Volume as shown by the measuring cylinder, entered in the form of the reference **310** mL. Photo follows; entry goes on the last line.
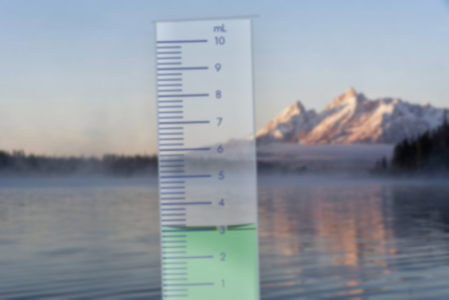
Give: **3** mL
